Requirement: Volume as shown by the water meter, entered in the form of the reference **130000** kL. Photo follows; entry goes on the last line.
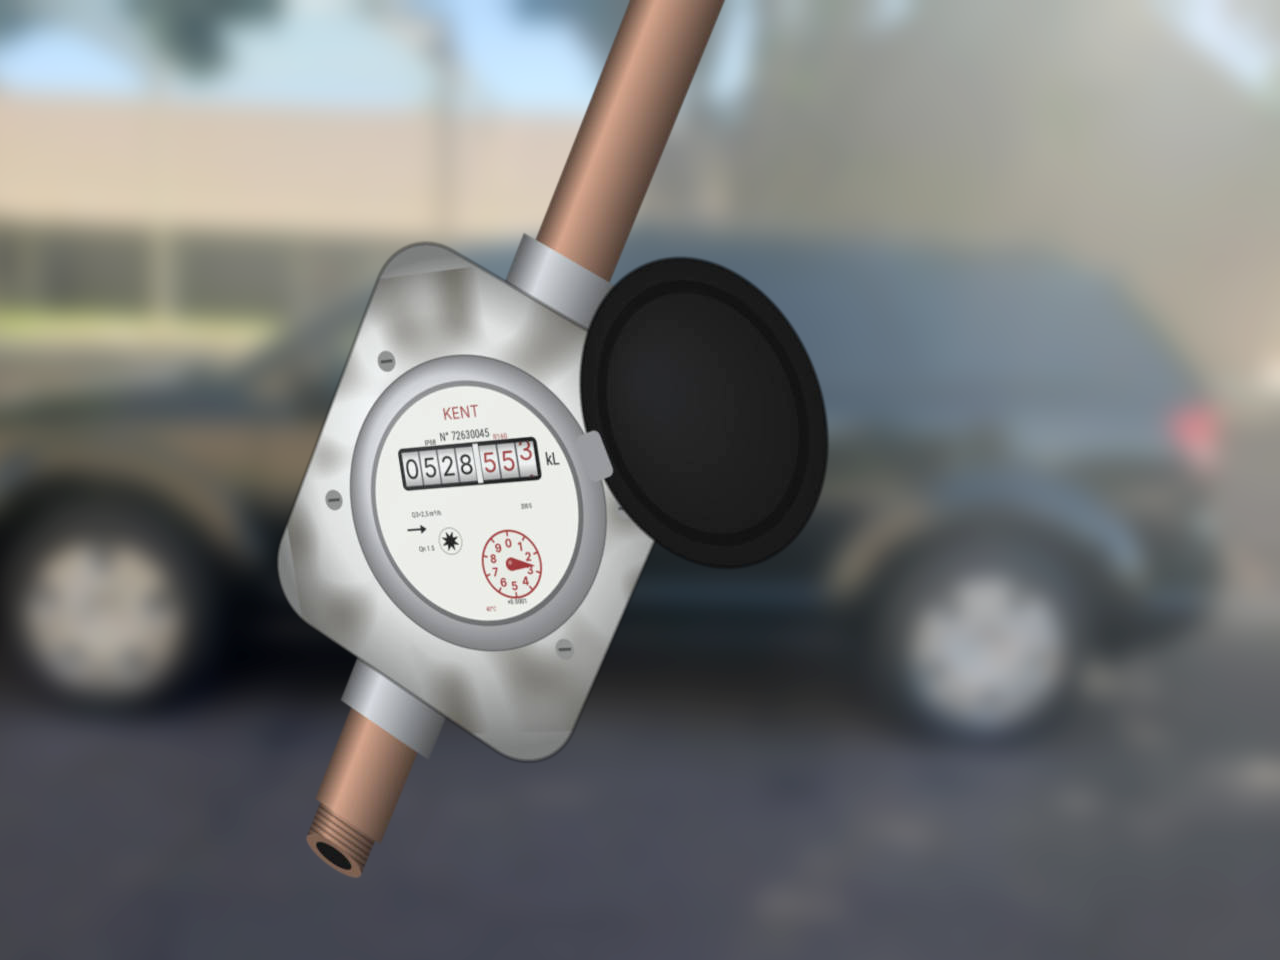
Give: **528.5532** kL
